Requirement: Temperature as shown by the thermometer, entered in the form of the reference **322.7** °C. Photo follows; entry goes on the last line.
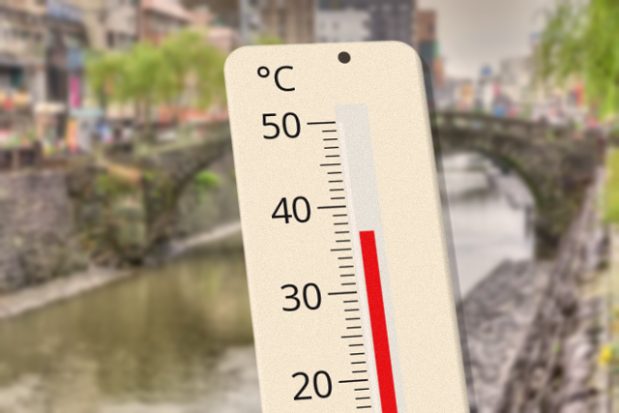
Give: **37** °C
